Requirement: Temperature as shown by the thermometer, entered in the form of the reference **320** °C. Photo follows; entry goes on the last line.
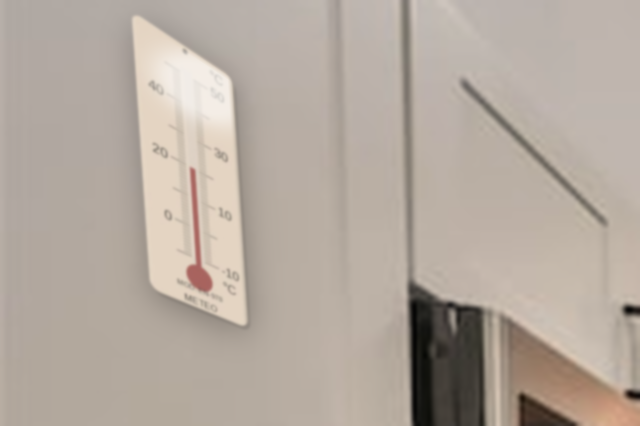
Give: **20** °C
